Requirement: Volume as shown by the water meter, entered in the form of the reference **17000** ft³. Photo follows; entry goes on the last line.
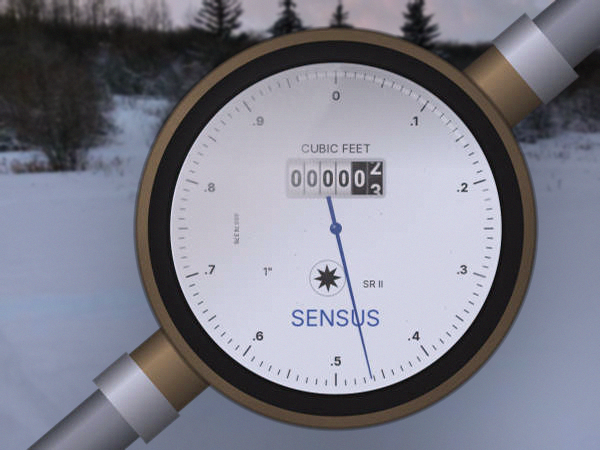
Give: **2.46** ft³
